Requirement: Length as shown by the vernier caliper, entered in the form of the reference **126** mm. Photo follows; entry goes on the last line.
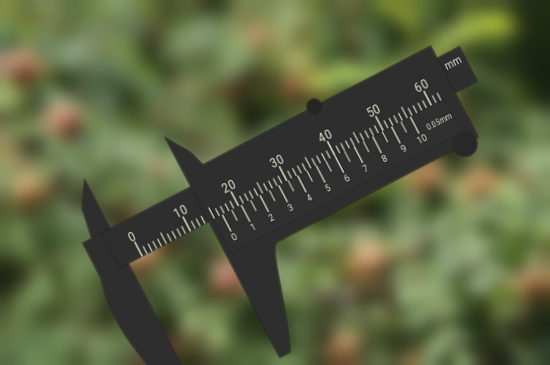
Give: **16.6** mm
